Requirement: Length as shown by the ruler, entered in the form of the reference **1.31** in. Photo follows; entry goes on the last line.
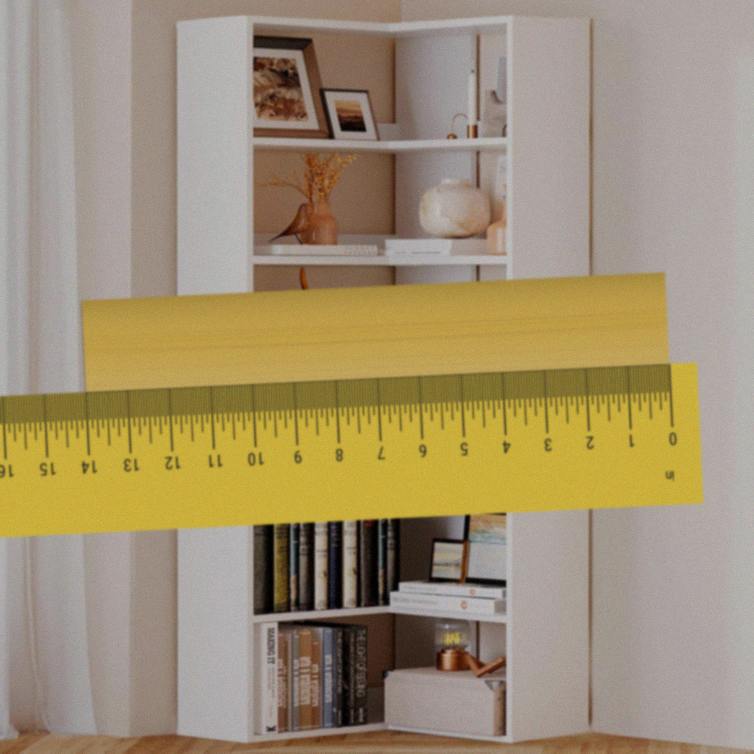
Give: **14** in
